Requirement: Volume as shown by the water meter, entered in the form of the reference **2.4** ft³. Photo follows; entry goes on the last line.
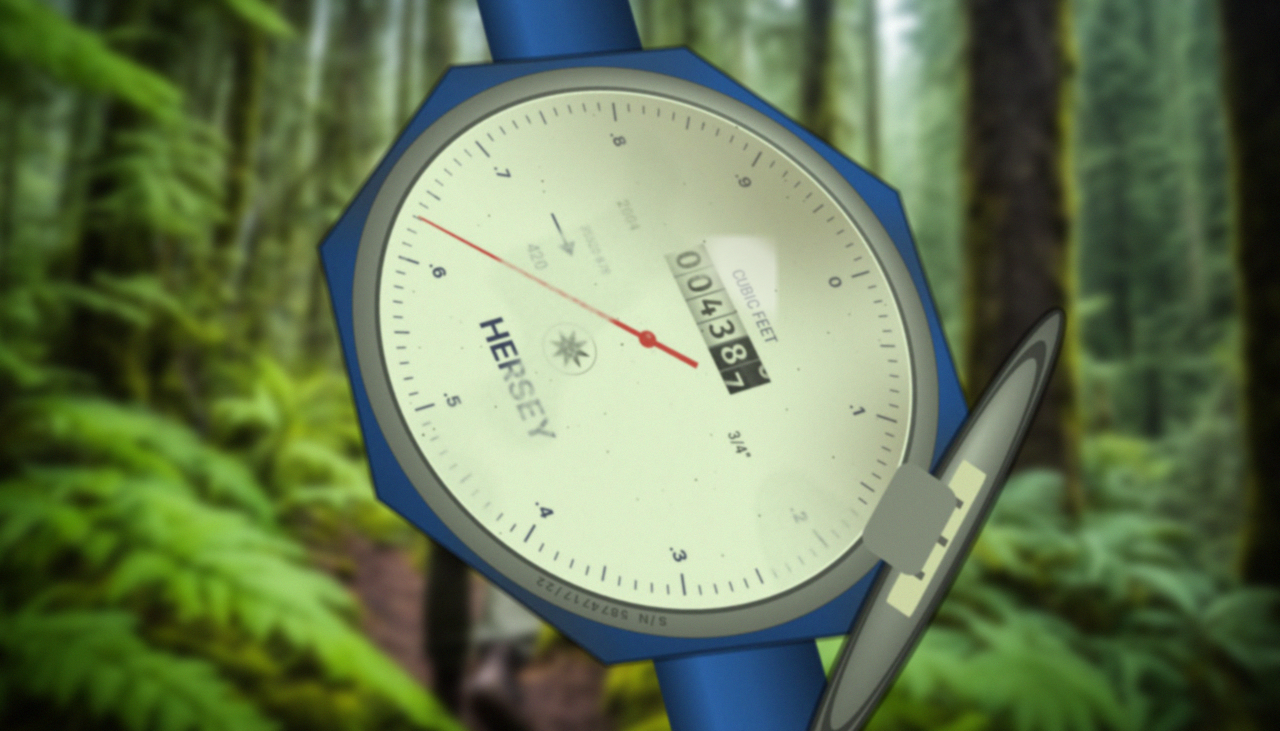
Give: **4386.63** ft³
